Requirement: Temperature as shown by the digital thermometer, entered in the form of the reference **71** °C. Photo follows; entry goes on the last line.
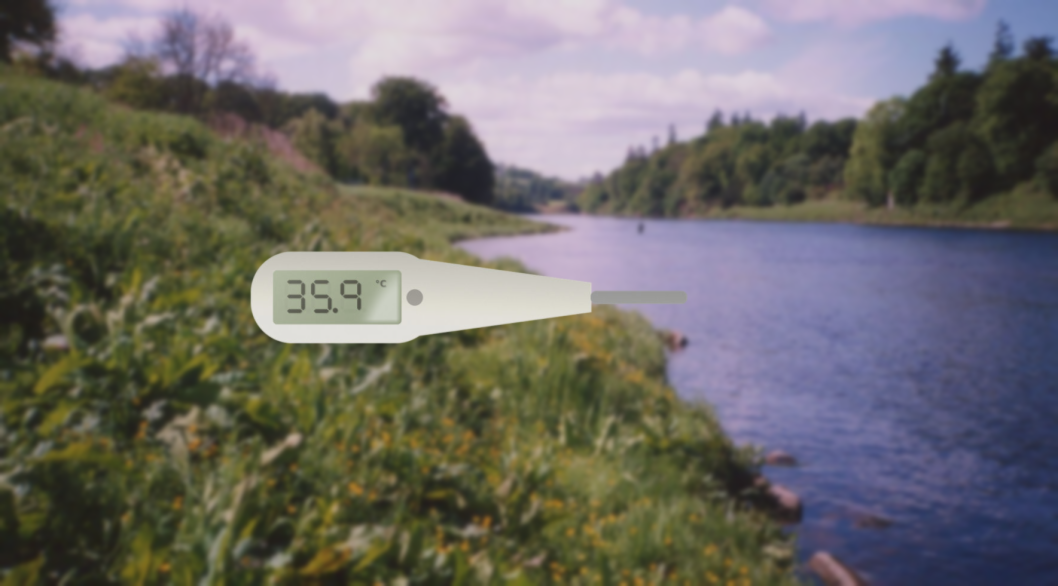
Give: **35.9** °C
